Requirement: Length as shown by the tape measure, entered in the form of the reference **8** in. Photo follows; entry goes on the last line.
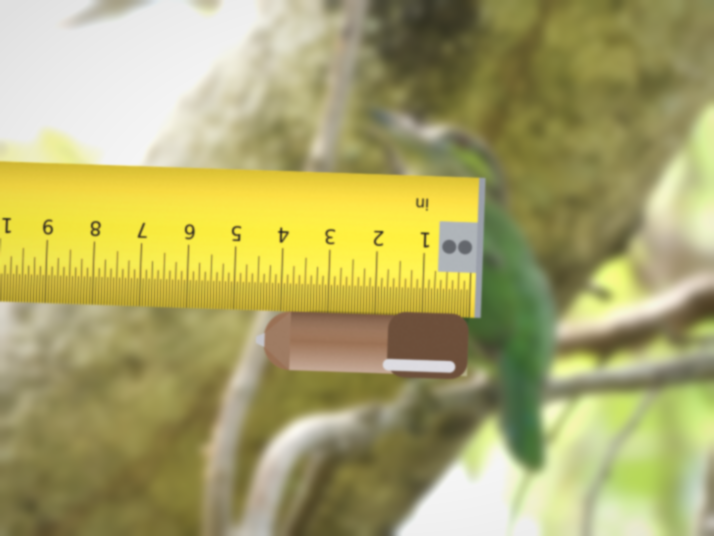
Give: **4.5** in
